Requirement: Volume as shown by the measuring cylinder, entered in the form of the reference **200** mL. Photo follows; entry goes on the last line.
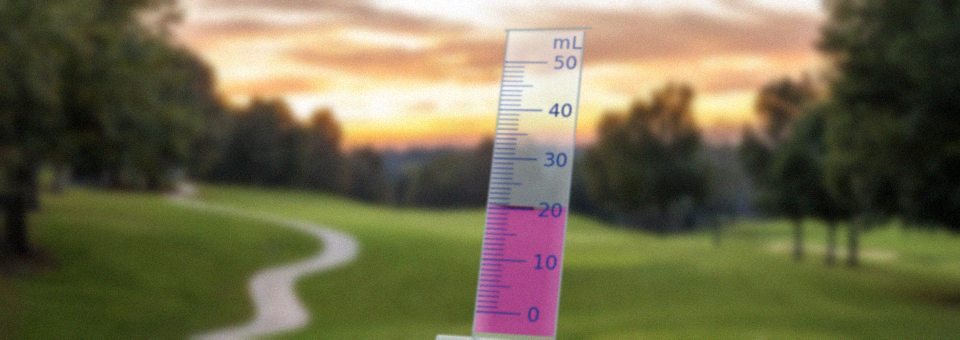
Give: **20** mL
